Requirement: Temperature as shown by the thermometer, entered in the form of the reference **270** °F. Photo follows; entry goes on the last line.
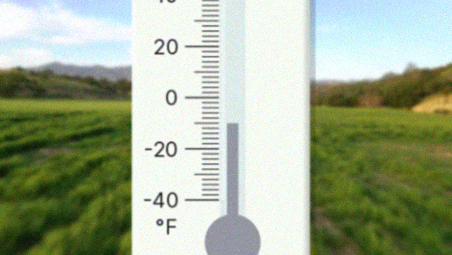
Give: **-10** °F
